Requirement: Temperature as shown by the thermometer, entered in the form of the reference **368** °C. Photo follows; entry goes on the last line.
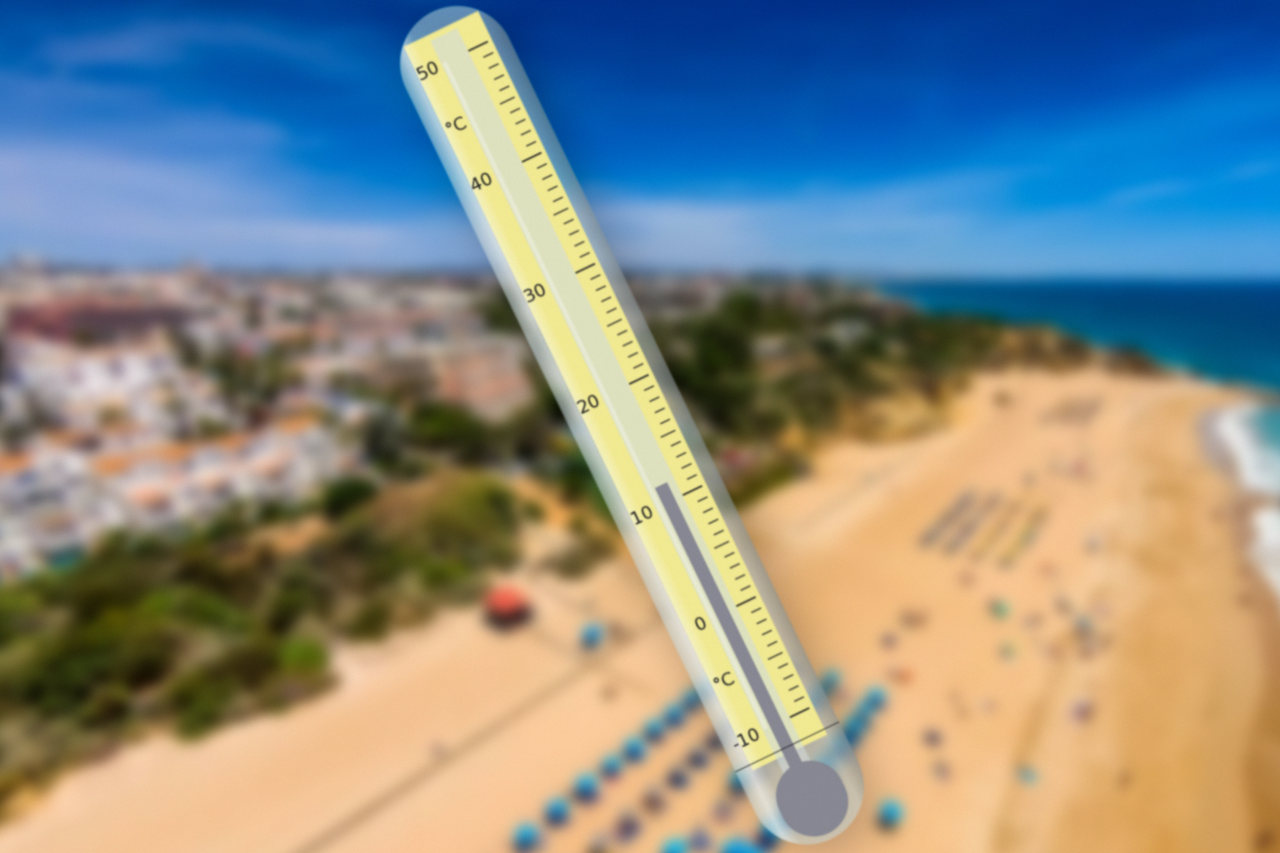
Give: **11.5** °C
